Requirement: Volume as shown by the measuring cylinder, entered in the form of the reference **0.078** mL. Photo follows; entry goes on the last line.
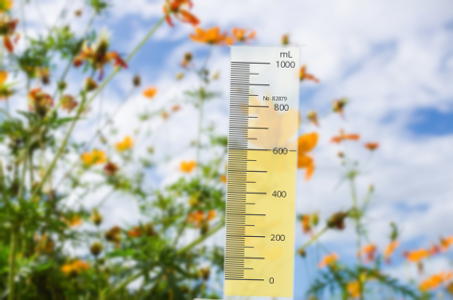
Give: **600** mL
